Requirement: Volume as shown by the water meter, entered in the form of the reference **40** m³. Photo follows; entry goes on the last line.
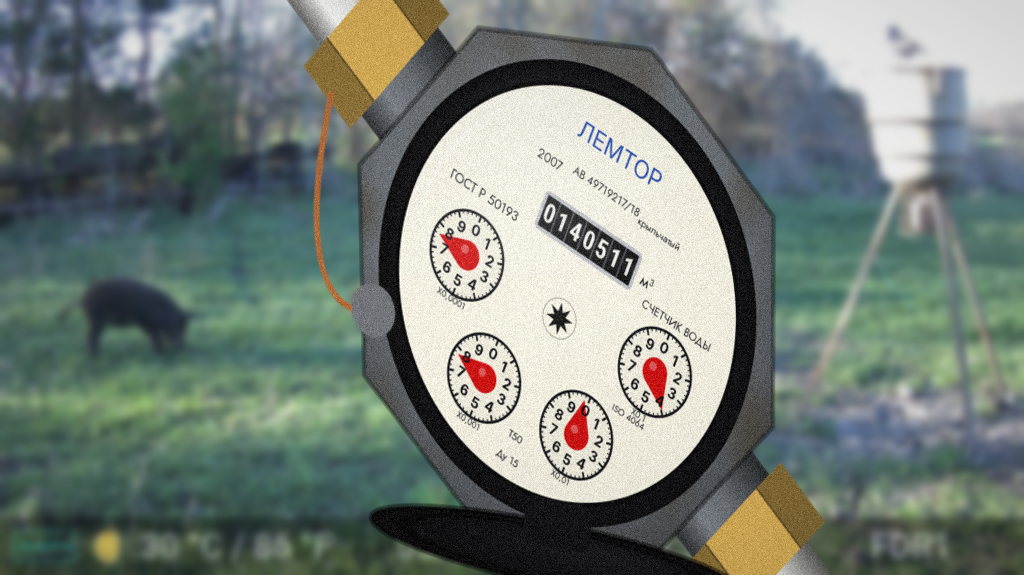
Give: **140511.3977** m³
